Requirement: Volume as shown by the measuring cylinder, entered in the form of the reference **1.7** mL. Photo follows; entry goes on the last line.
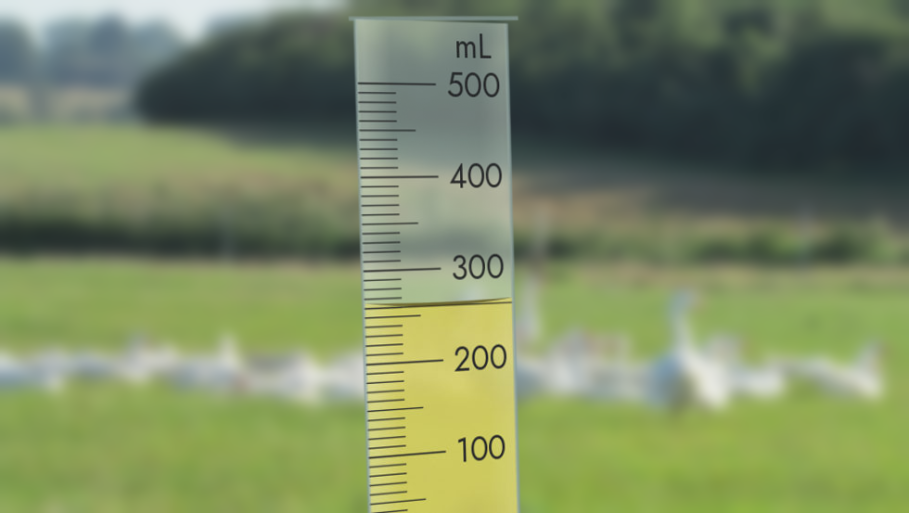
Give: **260** mL
